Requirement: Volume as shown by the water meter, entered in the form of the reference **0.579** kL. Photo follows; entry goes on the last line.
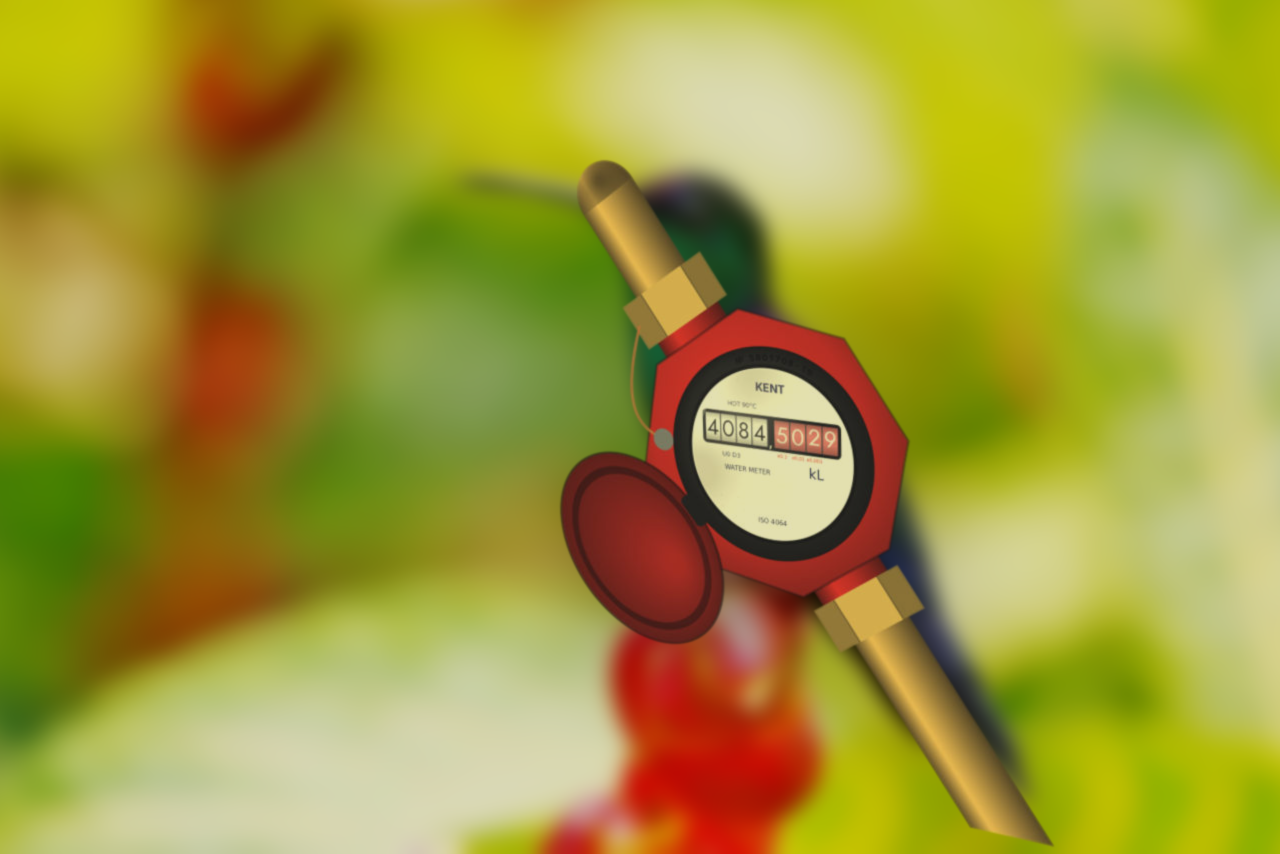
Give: **4084.5029** kL
